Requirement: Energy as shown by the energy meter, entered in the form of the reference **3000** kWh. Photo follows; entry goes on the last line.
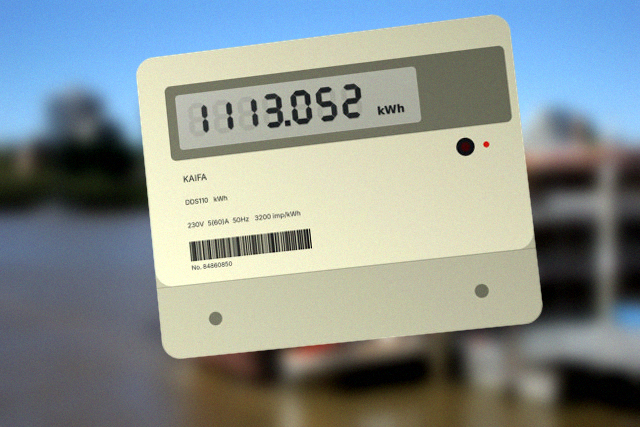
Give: **1113.052** kWh
